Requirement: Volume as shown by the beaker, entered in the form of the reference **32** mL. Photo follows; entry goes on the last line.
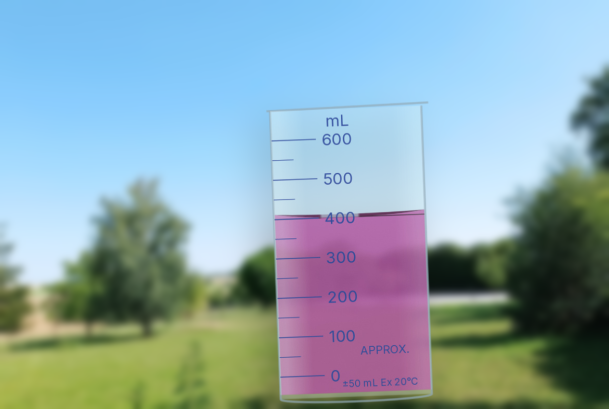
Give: **400** mL
